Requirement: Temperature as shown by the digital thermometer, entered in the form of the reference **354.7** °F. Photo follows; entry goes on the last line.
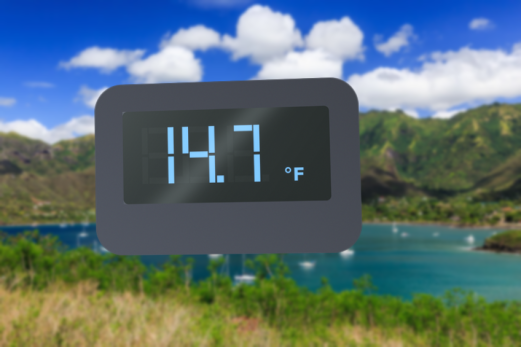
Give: **14.7** °F
